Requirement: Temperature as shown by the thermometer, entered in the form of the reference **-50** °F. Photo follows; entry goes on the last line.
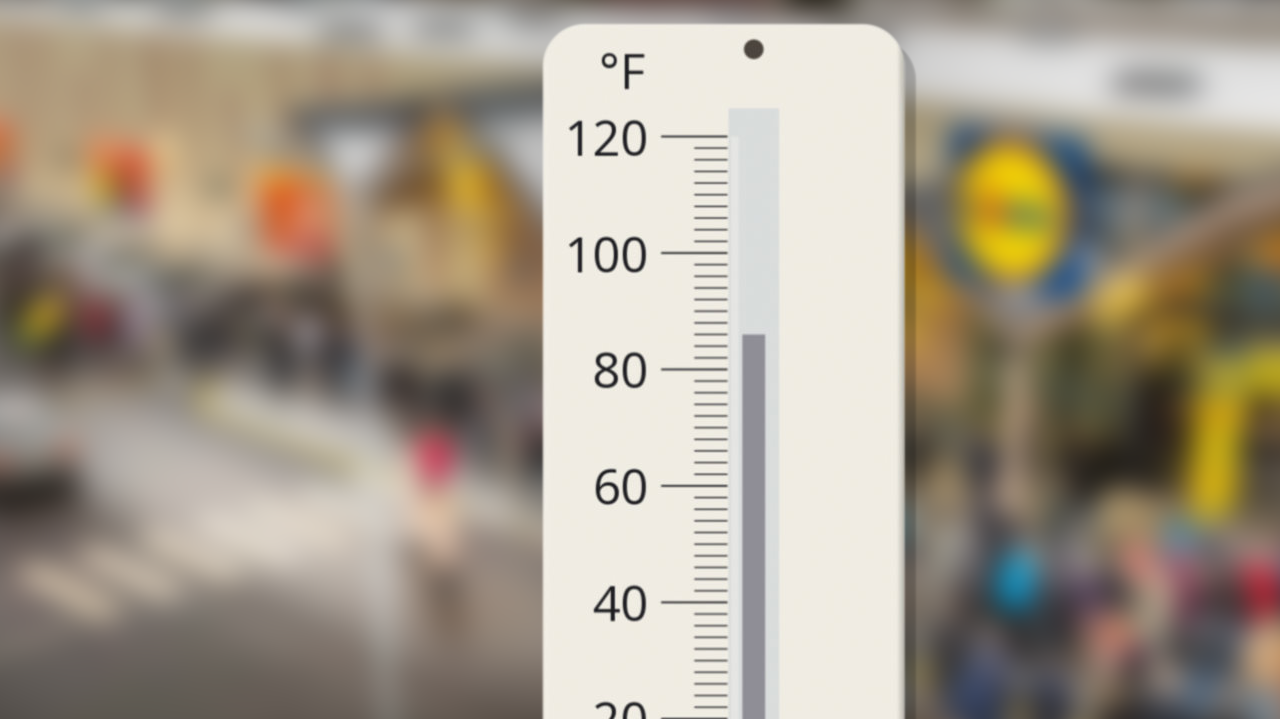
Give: **86** °F
